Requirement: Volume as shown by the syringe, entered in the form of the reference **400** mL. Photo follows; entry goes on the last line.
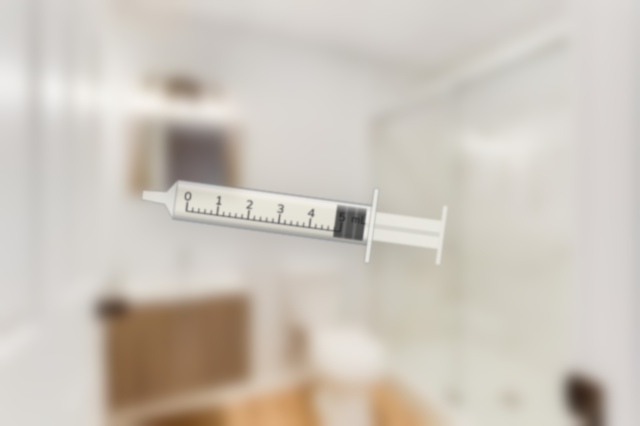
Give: **4.8** mL
